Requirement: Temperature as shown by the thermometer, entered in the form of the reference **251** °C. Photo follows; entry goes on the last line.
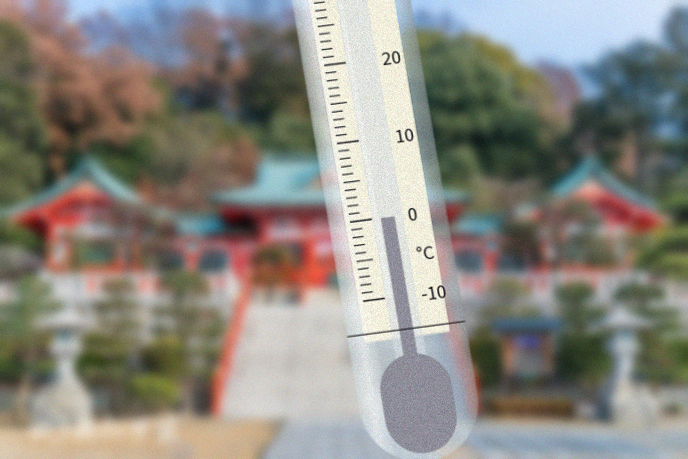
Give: **0** °C
